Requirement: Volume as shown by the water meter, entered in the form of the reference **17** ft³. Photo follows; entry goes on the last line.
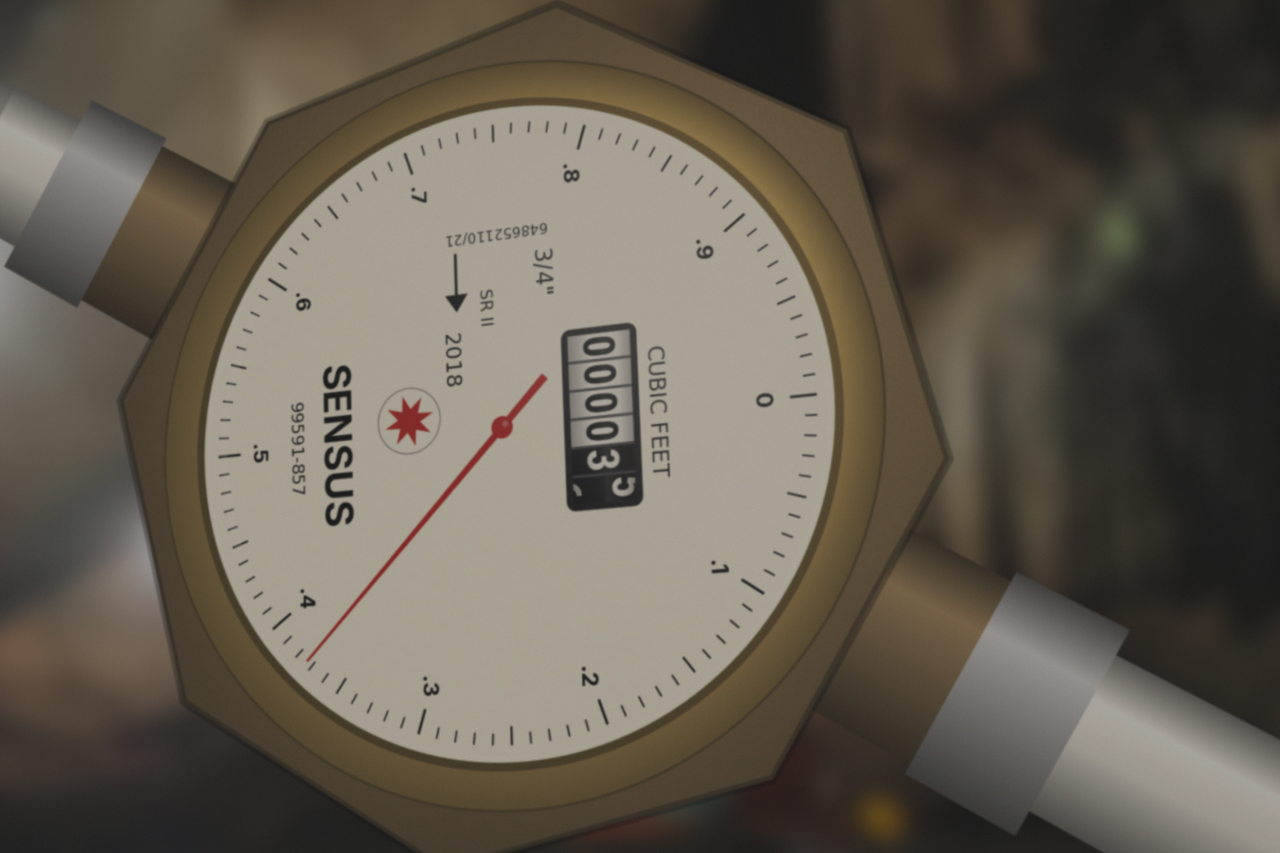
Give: **35.37** ft³
